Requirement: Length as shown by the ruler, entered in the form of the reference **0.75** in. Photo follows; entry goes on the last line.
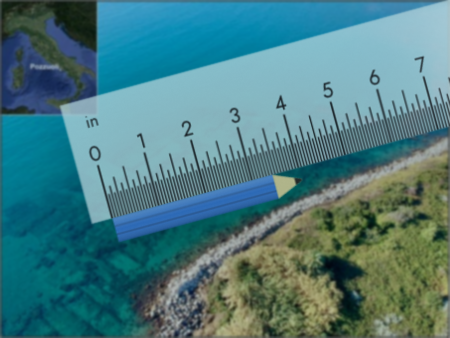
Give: **4** in
